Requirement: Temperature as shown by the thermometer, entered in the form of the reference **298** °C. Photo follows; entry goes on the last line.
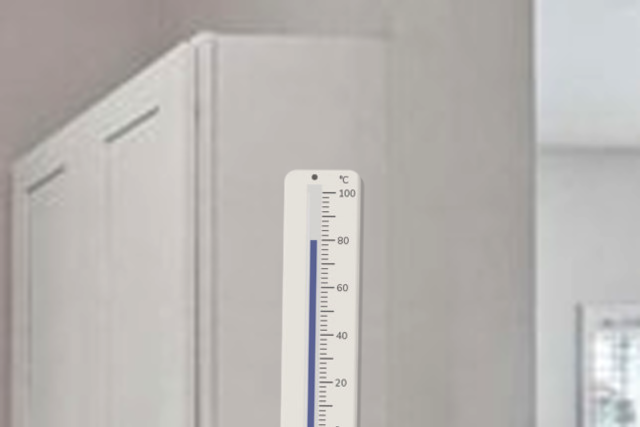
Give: **80** °C
